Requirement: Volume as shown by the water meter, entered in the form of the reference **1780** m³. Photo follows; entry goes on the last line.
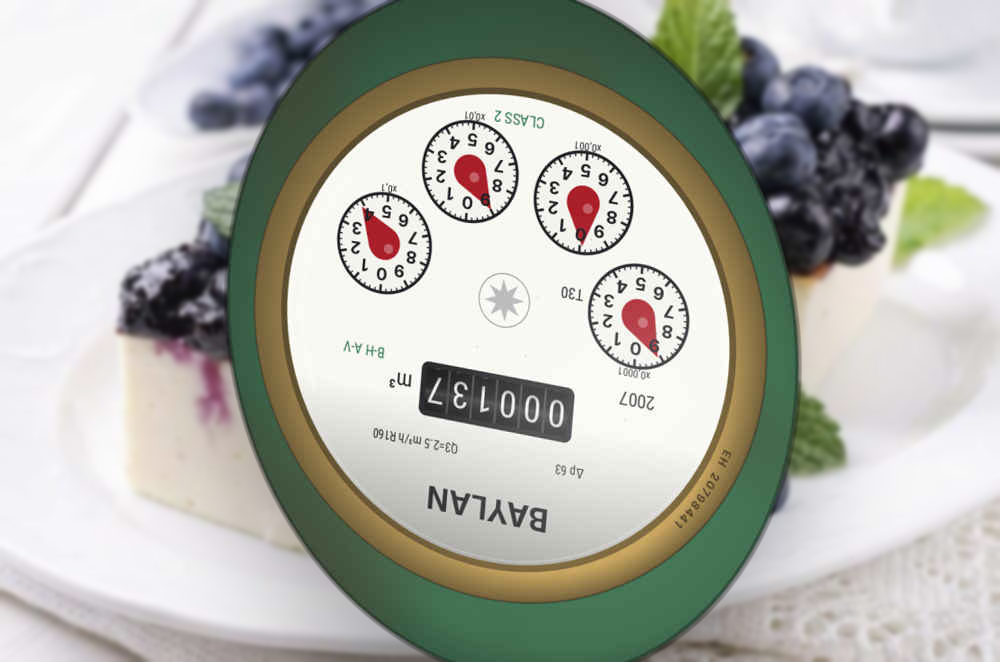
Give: **137.3899** m³
